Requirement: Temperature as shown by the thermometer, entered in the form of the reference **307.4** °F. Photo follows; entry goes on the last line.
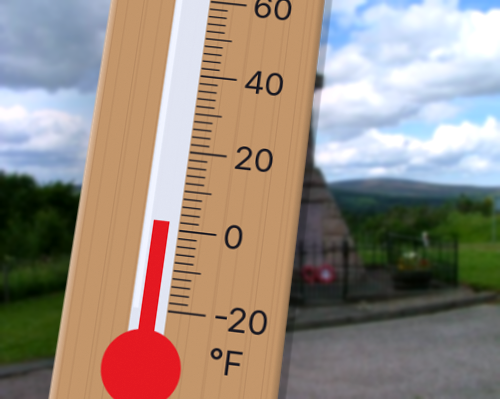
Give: **2** °F
